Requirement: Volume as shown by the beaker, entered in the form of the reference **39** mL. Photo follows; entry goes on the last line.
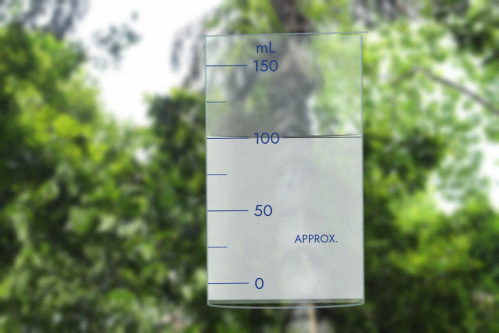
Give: **100** mL
